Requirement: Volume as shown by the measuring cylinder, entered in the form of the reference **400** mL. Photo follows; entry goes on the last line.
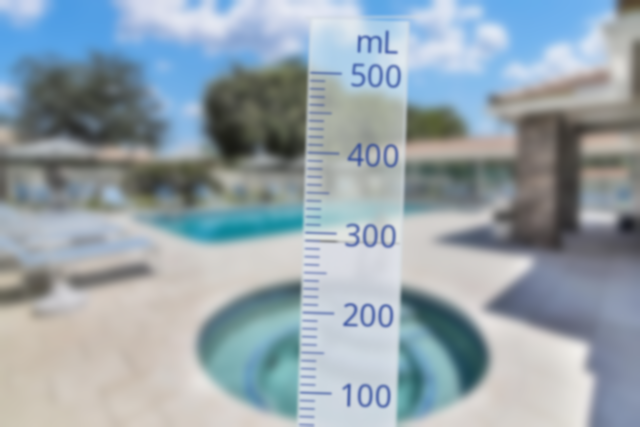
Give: **290** mL
